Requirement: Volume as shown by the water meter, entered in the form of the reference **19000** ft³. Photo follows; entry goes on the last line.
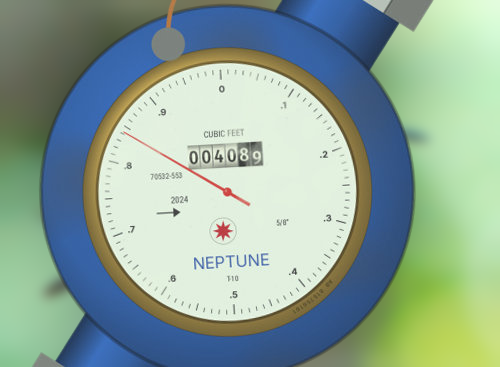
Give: **4088.84** ft³
